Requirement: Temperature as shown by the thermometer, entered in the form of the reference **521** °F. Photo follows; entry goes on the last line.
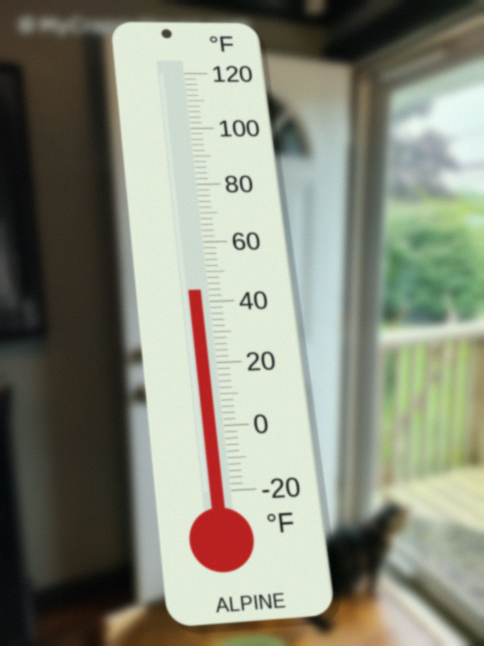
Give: **44** °F
